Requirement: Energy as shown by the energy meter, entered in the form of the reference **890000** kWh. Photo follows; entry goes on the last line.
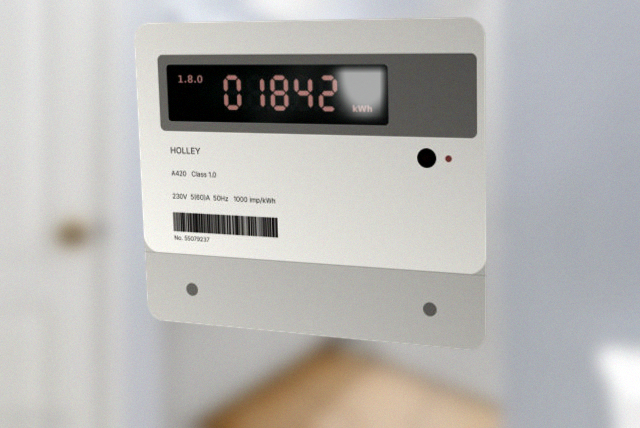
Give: **1842** kWh
